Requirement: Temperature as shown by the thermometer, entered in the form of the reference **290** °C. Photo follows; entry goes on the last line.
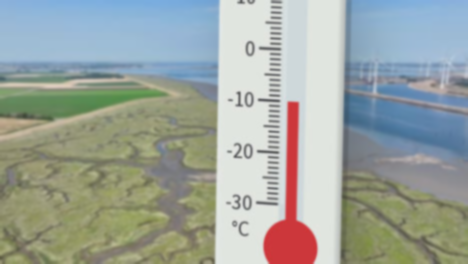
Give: **-10** °C
